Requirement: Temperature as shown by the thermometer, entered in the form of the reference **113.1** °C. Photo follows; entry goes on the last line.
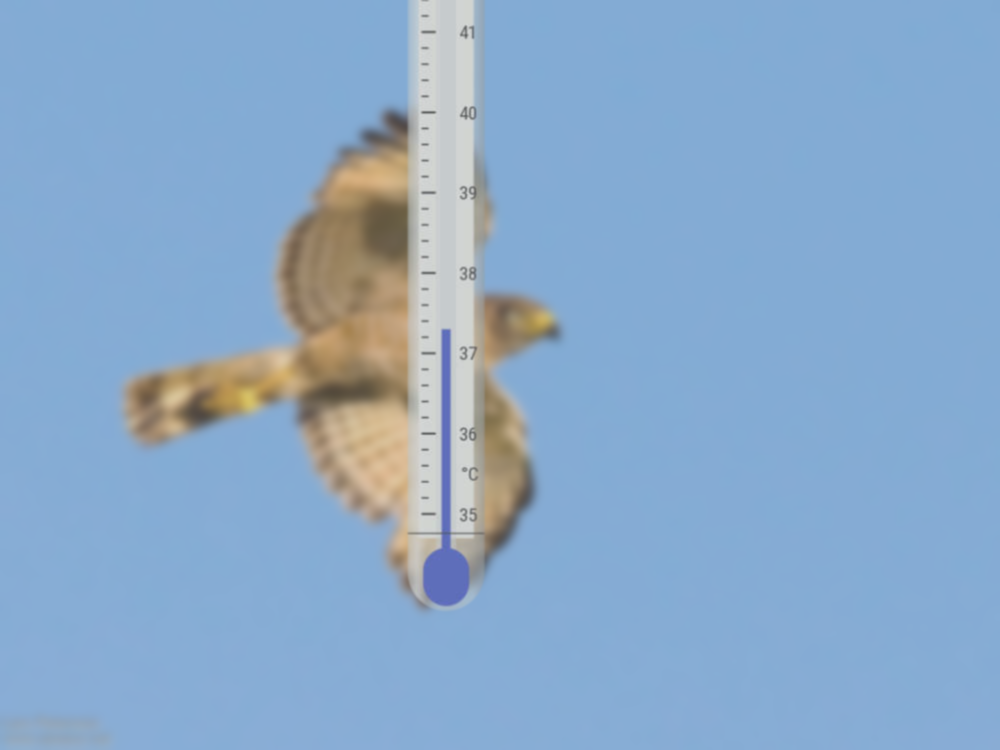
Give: **37.3** °C
